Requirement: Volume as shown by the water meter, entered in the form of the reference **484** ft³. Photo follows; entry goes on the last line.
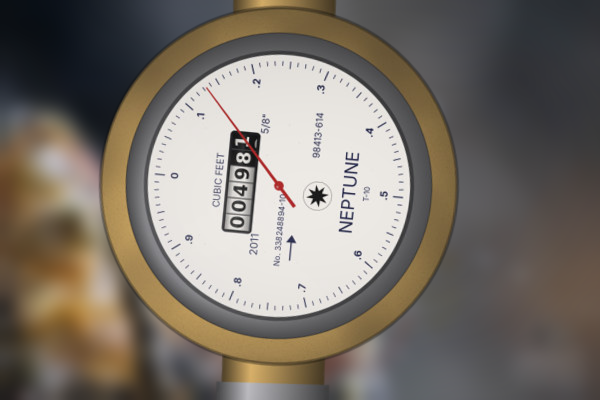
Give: **4981.13** ft³
